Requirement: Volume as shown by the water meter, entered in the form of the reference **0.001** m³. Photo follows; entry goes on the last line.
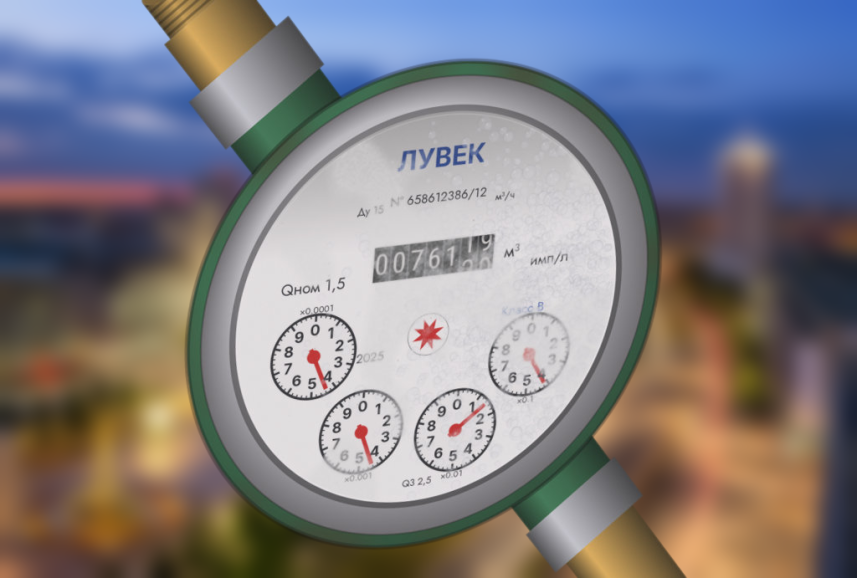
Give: **76119.4144** m³
